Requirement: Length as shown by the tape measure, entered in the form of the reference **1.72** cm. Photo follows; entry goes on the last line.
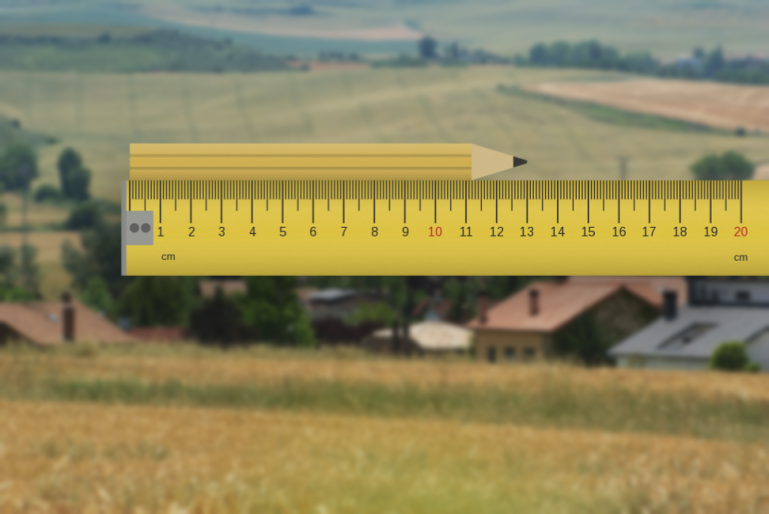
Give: **13** cm
